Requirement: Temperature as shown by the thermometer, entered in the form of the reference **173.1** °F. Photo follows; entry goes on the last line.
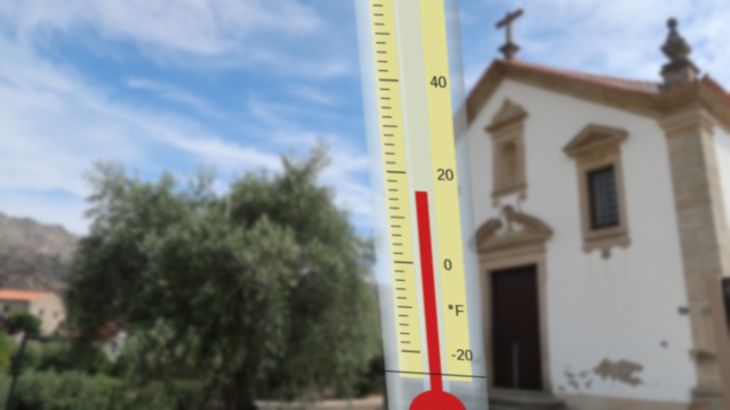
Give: **16** °F
